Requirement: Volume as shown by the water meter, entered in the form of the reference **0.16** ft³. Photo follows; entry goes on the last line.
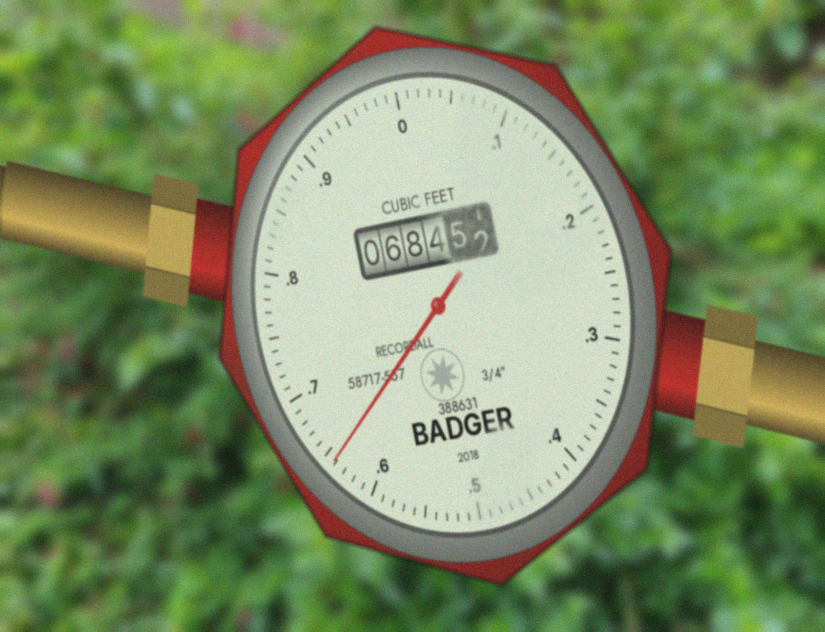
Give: **68451.64** ft³
